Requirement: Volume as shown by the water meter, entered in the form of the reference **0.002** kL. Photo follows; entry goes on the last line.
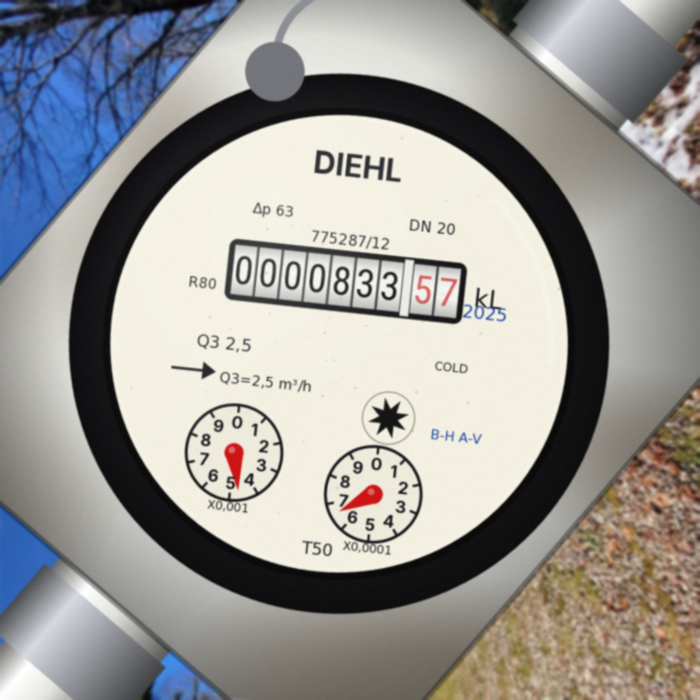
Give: **833.5746** kL
